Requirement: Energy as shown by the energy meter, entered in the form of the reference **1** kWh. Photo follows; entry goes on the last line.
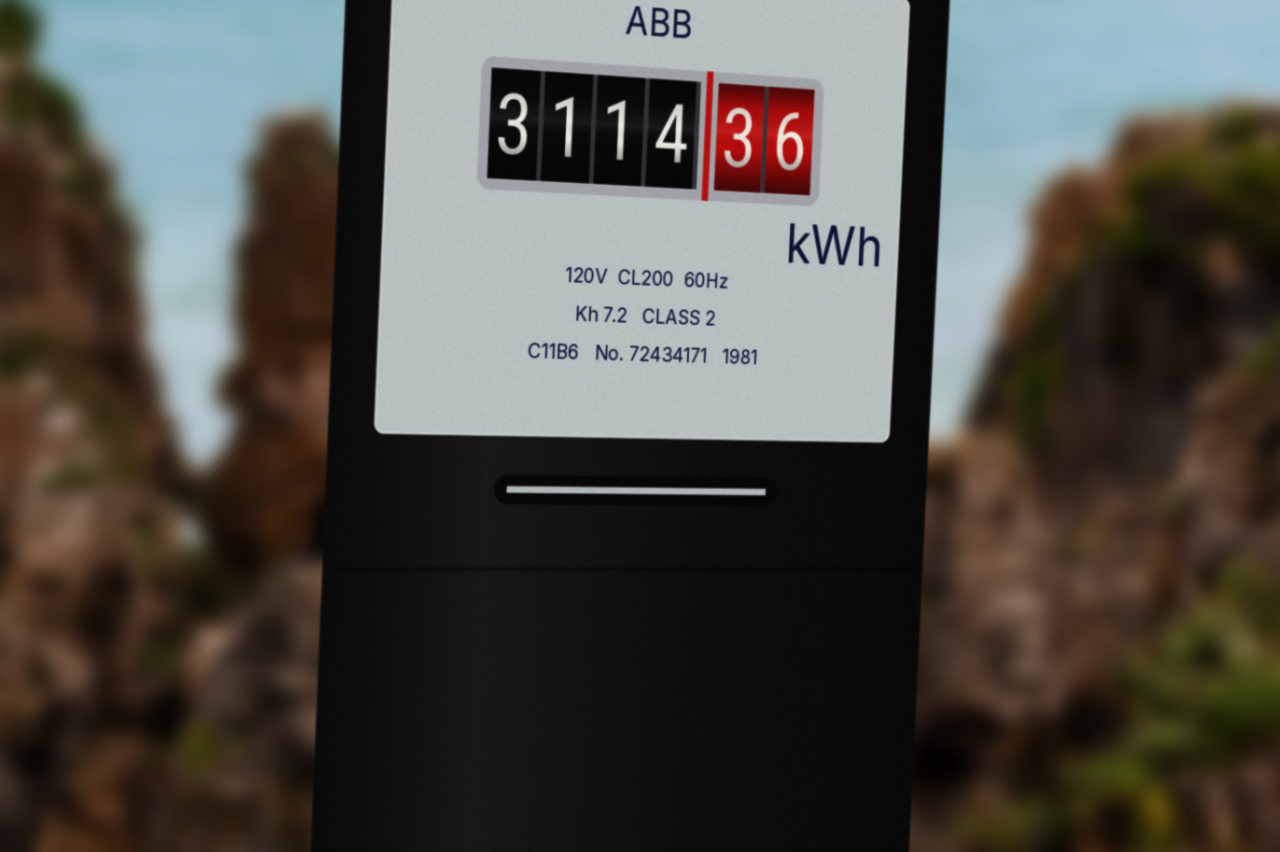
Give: **3114.36** kWh
